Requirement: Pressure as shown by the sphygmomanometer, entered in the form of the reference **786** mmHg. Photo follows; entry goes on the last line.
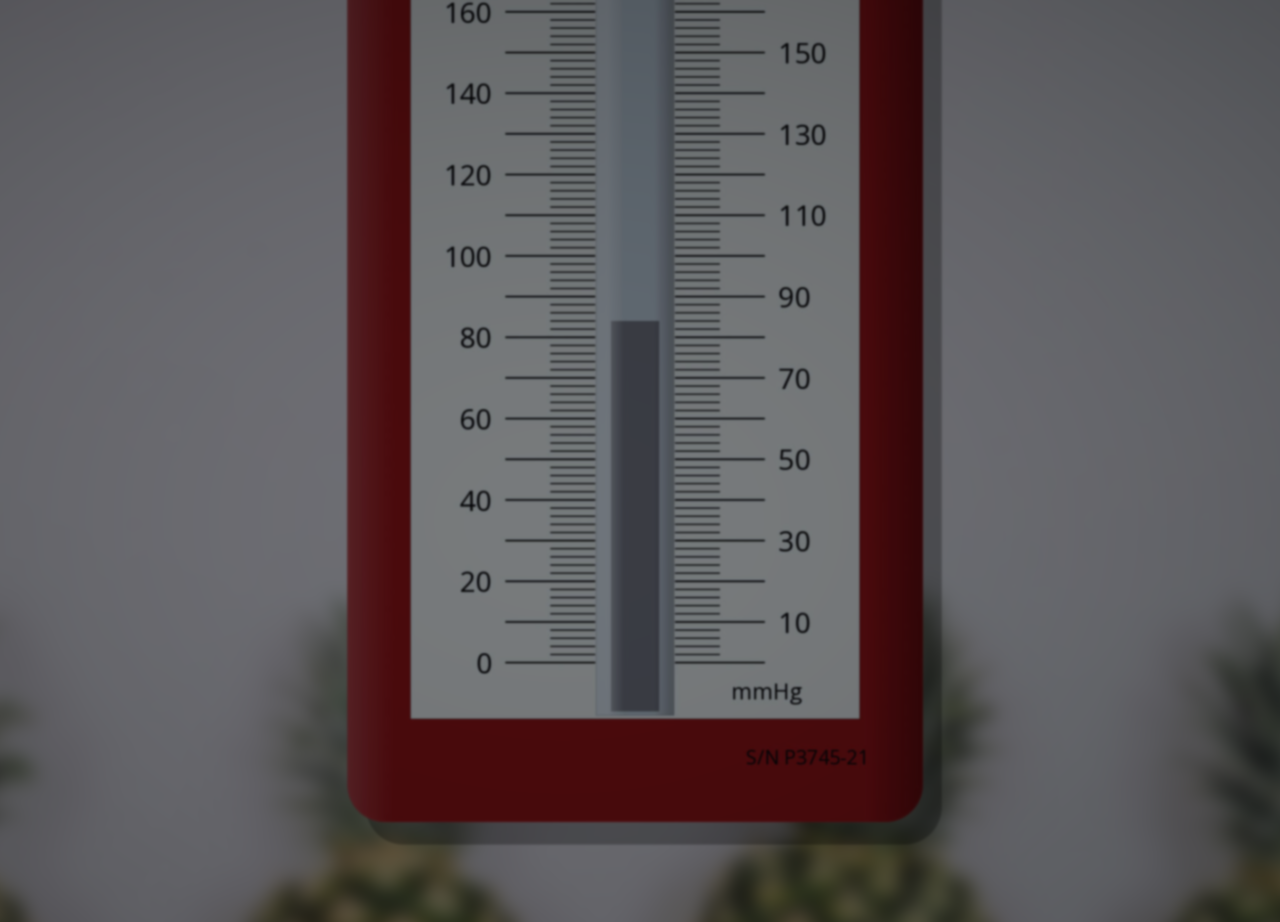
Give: **84** mmHg
